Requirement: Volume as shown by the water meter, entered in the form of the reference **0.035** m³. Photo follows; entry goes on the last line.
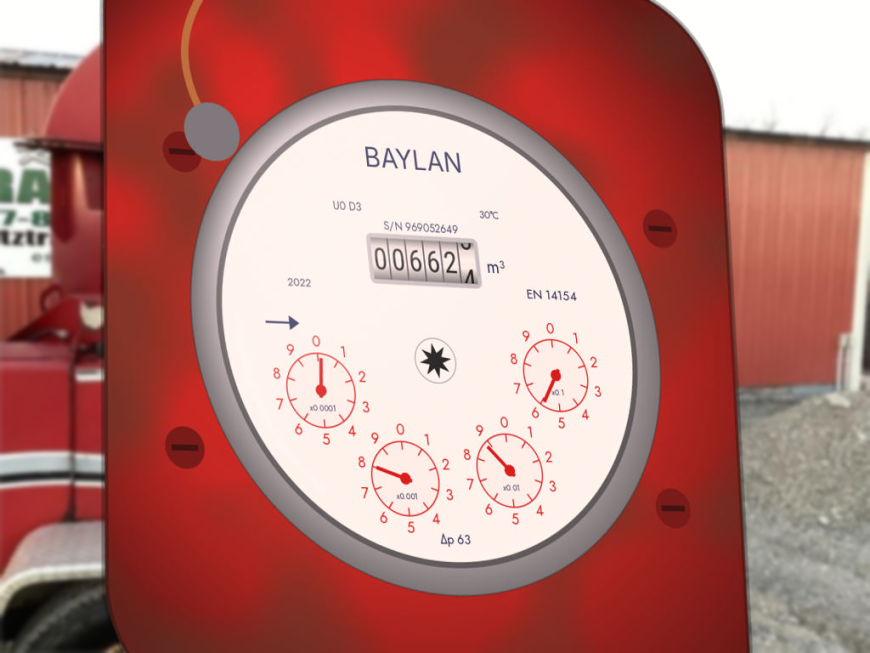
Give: **6623.5880** m³
